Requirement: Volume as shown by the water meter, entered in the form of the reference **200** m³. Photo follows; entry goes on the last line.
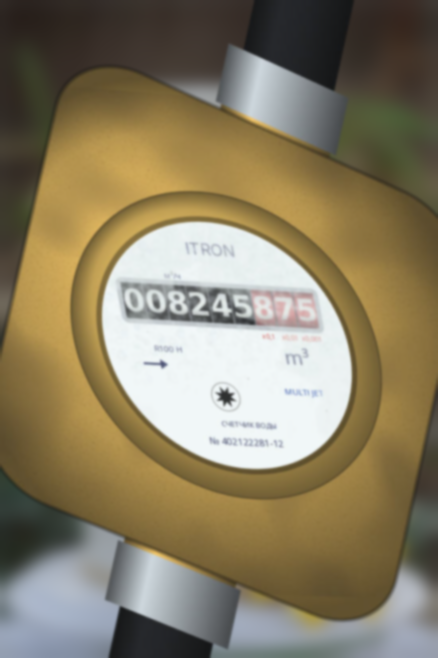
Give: **8245.875** m³
